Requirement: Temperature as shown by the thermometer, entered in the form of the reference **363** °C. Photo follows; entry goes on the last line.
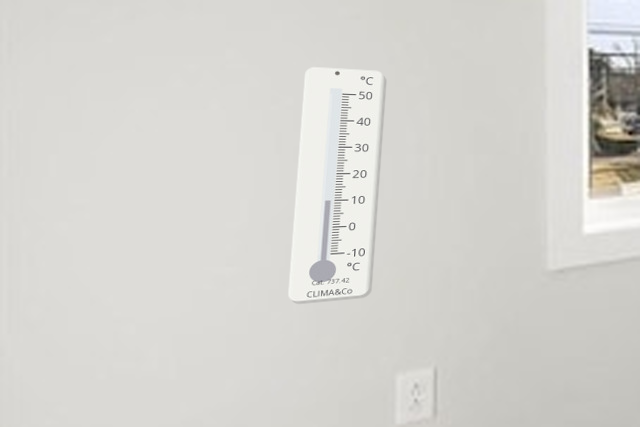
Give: **10** °C
